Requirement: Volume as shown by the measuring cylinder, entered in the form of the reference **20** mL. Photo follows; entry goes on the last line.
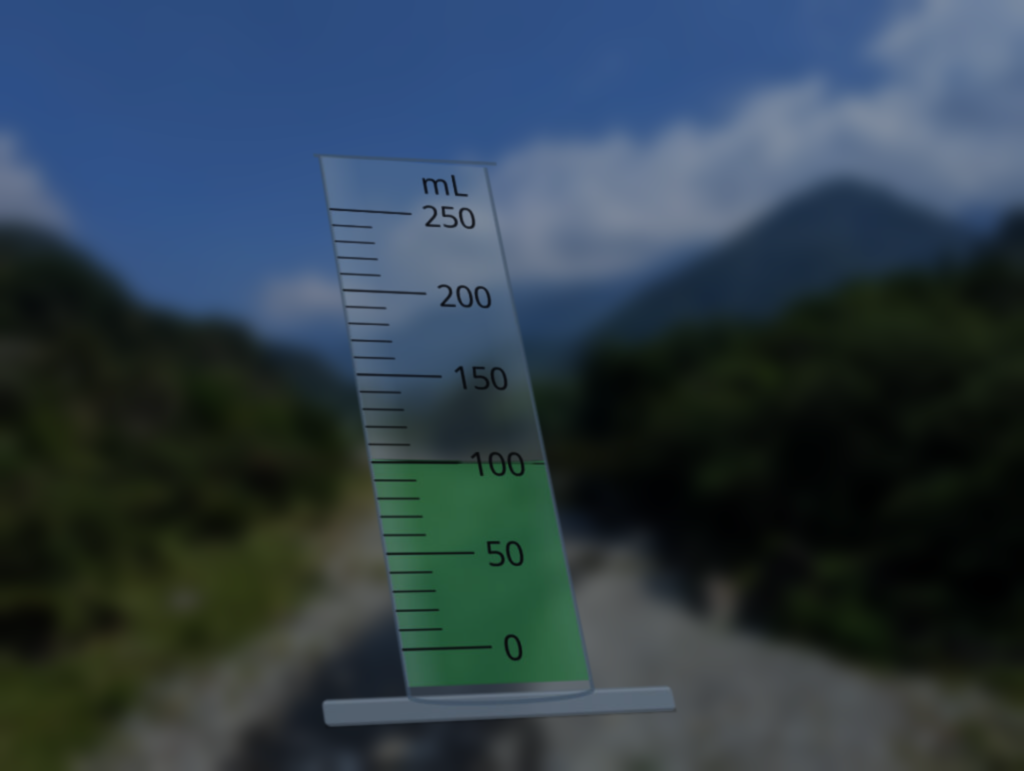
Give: **100** mL
